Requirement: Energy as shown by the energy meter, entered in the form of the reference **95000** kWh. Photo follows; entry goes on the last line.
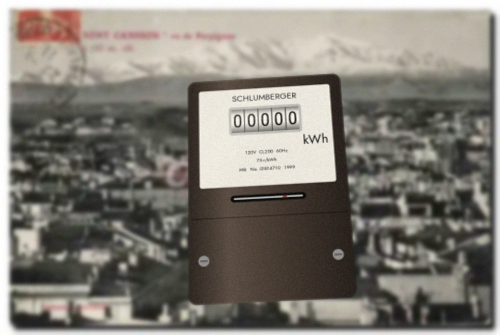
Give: **0** kWh
